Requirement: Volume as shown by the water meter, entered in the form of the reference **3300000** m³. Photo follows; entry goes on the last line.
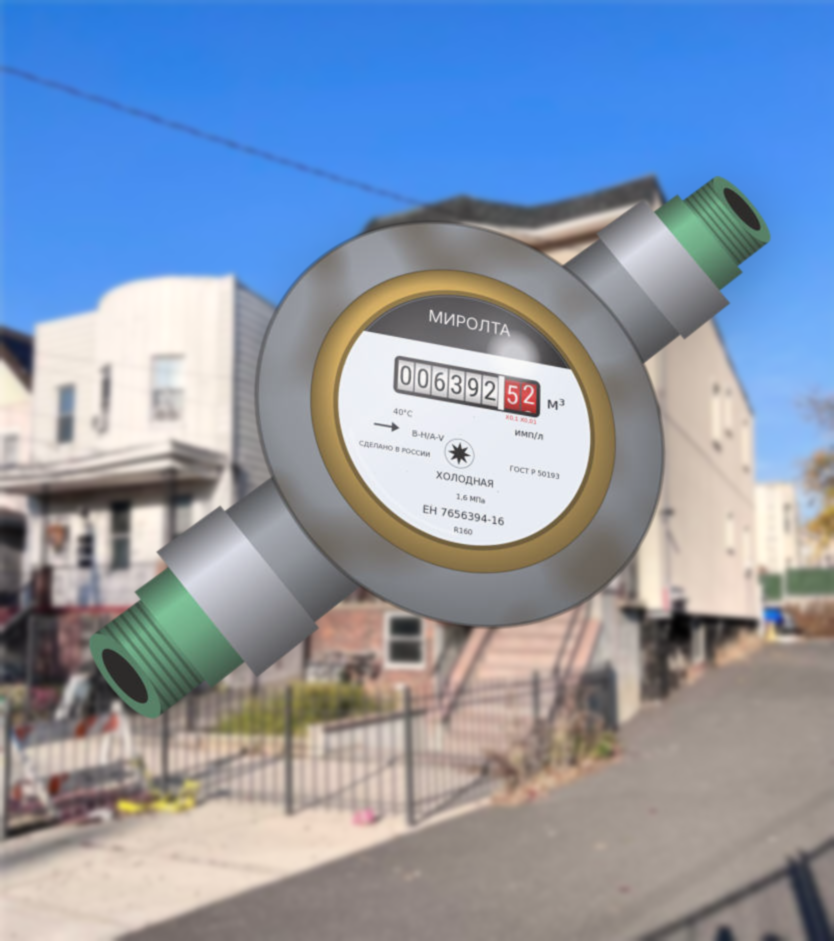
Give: **6392.52** m³
